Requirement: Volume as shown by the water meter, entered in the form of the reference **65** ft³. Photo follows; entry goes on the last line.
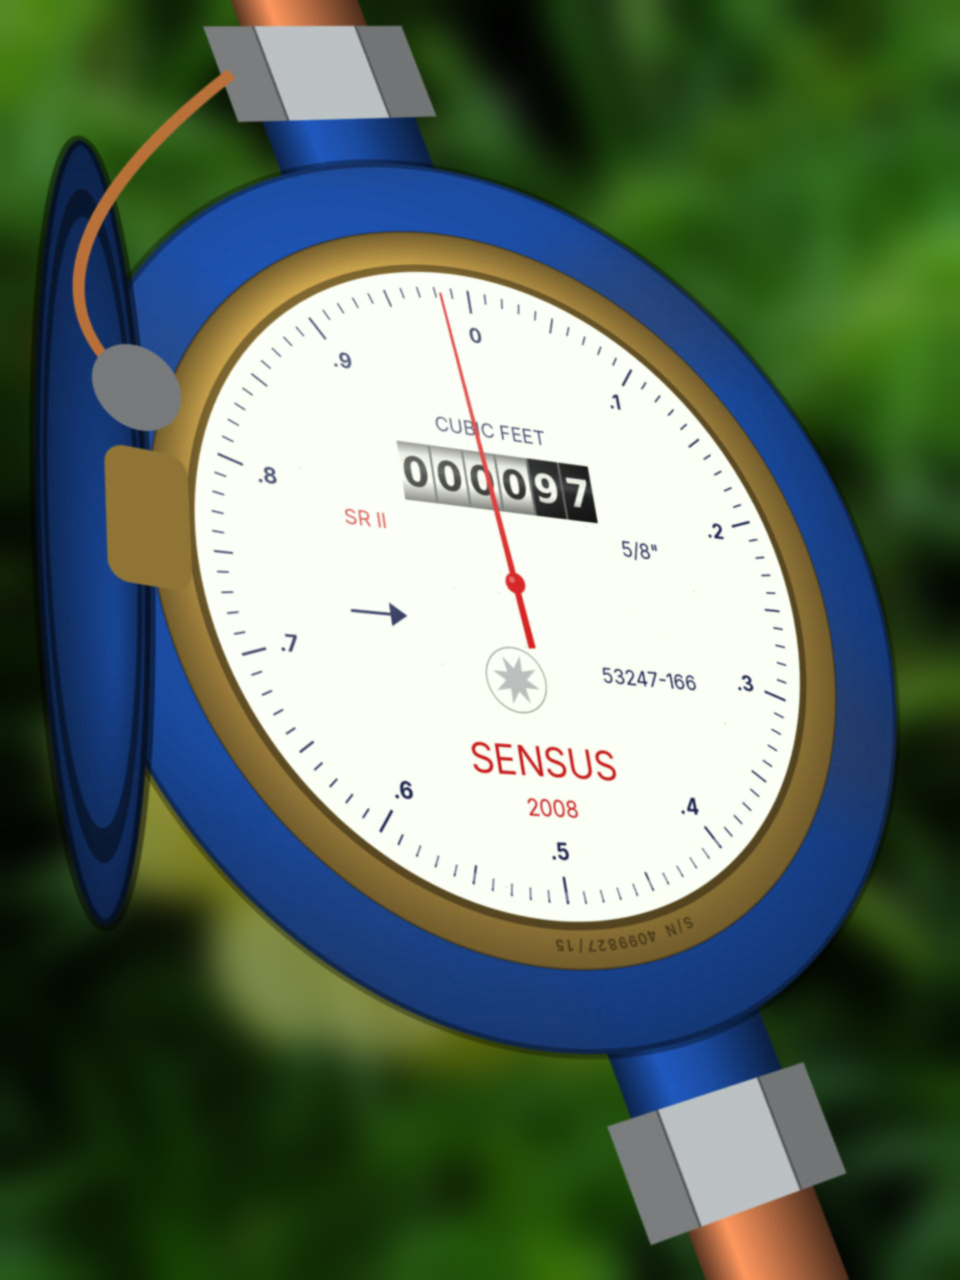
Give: **96.98** ft³
